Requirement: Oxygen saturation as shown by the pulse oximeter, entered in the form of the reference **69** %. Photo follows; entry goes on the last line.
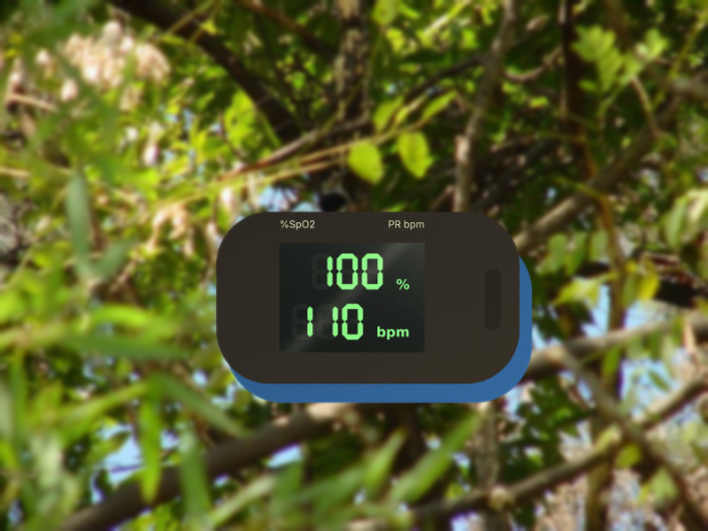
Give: **100** %
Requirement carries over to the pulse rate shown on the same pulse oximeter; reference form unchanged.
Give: **110** bpm
